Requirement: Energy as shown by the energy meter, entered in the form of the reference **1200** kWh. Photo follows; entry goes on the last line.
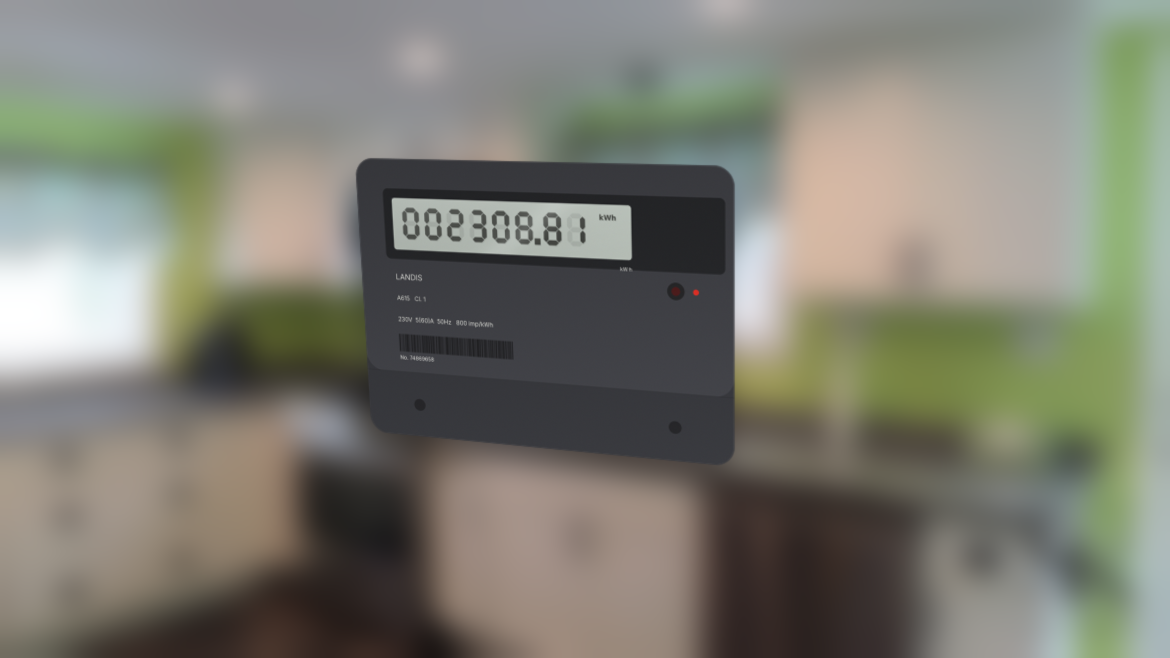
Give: **2308.81** kWh
